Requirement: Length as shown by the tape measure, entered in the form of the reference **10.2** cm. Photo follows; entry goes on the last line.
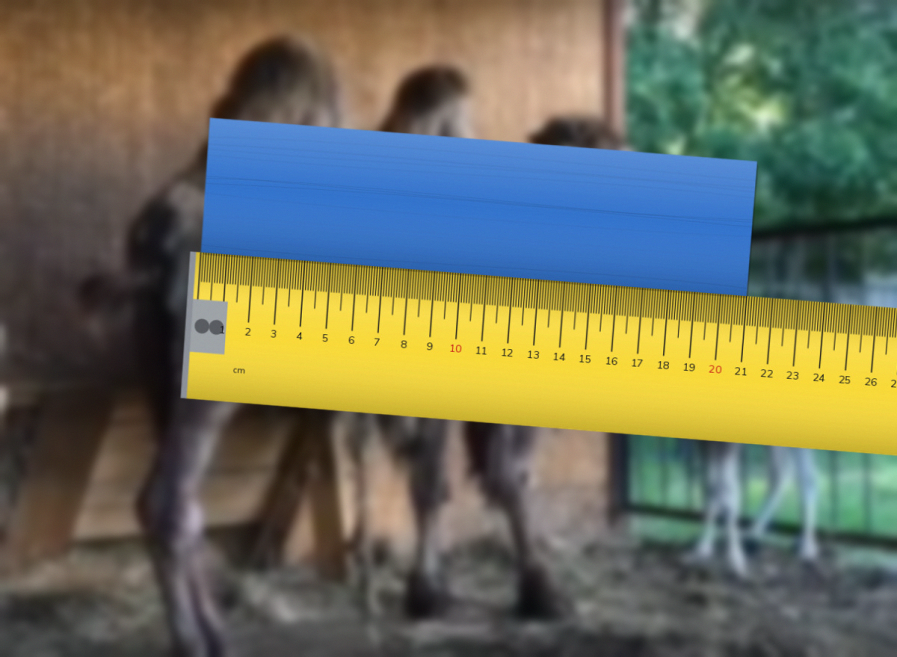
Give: **21** cm
